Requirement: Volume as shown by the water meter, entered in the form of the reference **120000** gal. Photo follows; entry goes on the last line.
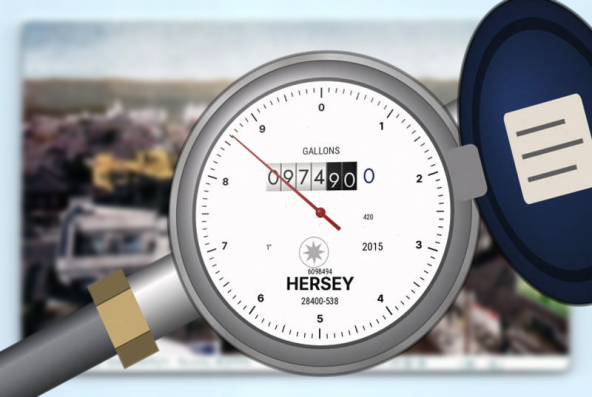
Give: **974898.6** gal
